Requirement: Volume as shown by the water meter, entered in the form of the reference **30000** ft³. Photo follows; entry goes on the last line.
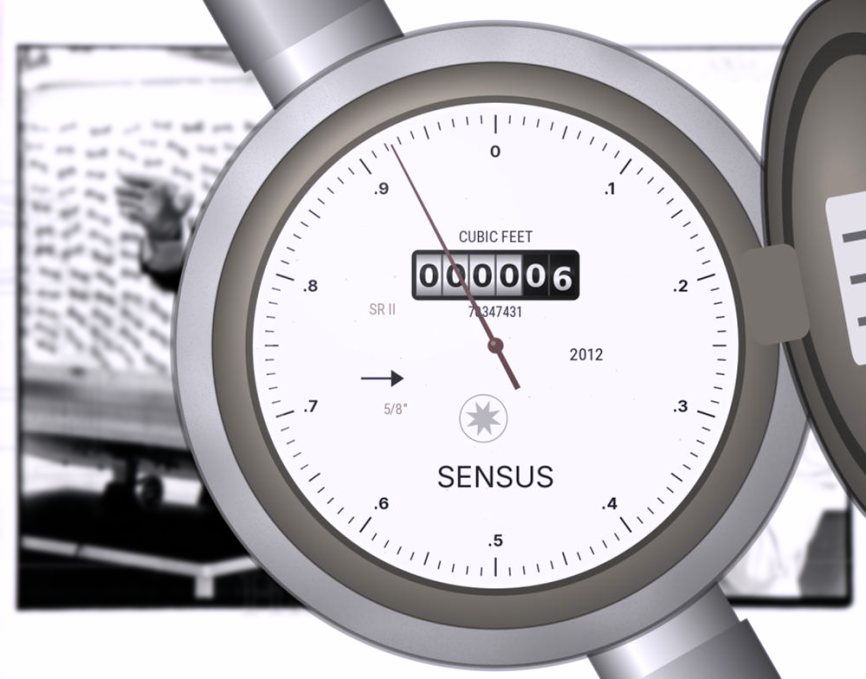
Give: **5.92** ft³
